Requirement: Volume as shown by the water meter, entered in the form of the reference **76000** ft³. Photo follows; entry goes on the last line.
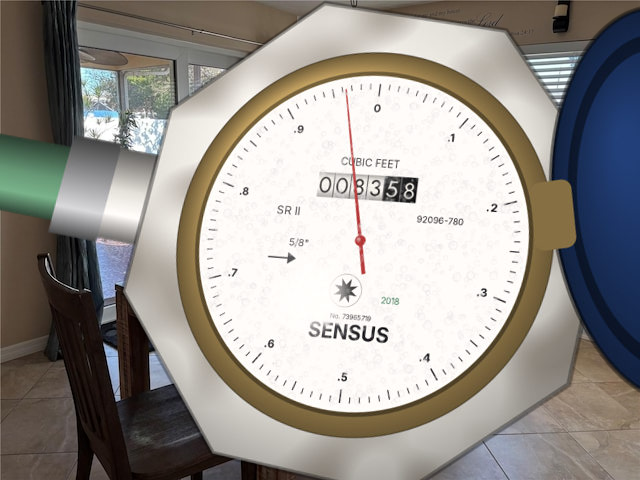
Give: **8357.96** ft³
